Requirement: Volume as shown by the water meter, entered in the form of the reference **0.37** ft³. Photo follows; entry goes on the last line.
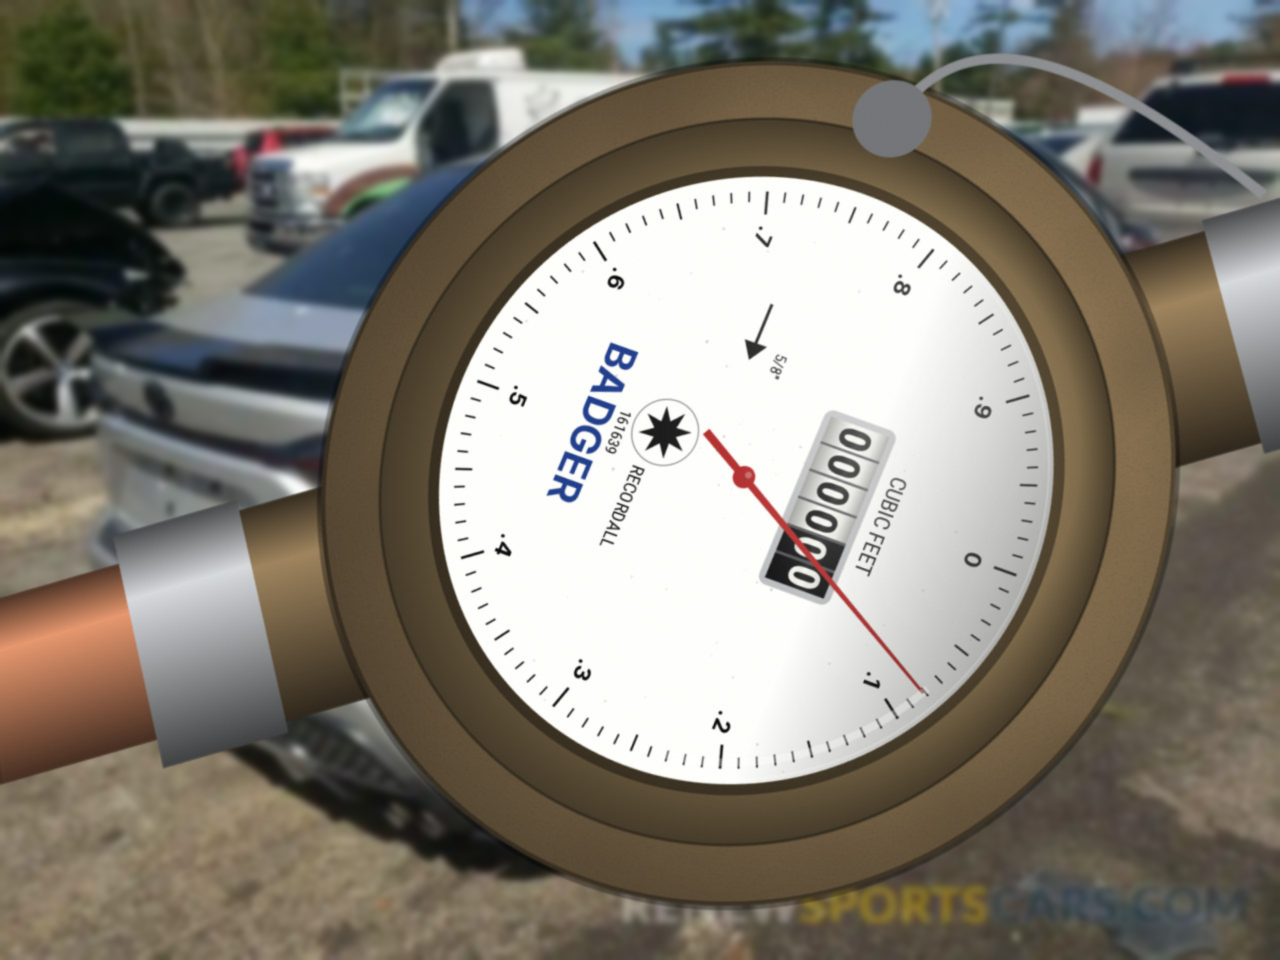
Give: **0.08** ft³
